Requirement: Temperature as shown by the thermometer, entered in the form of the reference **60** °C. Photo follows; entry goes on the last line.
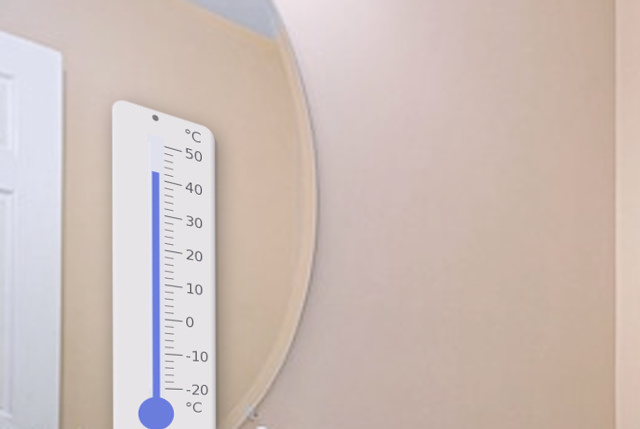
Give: **42** °C
